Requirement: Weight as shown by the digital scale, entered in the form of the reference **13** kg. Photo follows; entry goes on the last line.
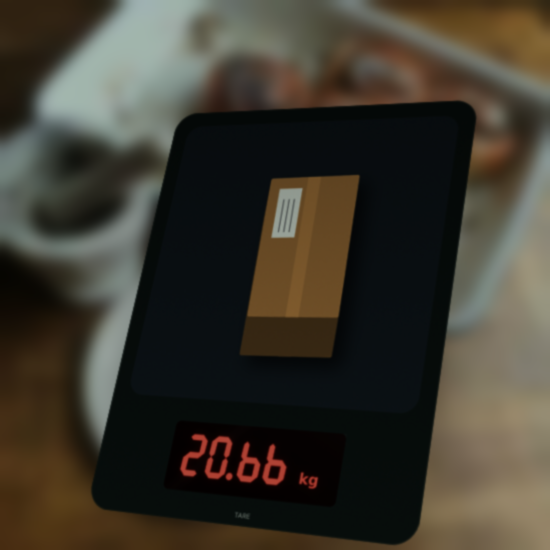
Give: **20.66** kg
